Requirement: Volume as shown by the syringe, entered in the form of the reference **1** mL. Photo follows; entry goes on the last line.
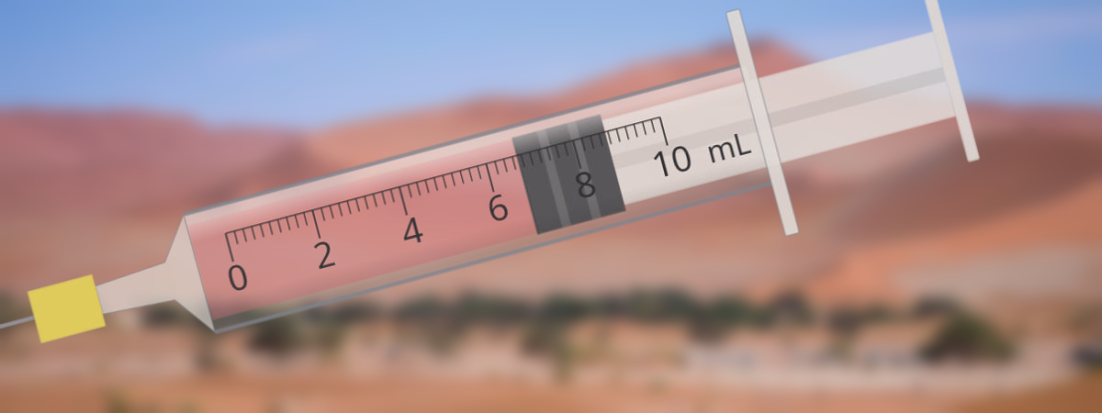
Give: **6.7** mL
